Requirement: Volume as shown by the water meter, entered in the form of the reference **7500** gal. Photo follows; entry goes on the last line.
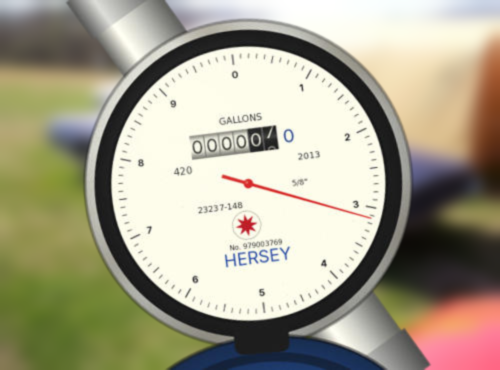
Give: **73.1** gal
